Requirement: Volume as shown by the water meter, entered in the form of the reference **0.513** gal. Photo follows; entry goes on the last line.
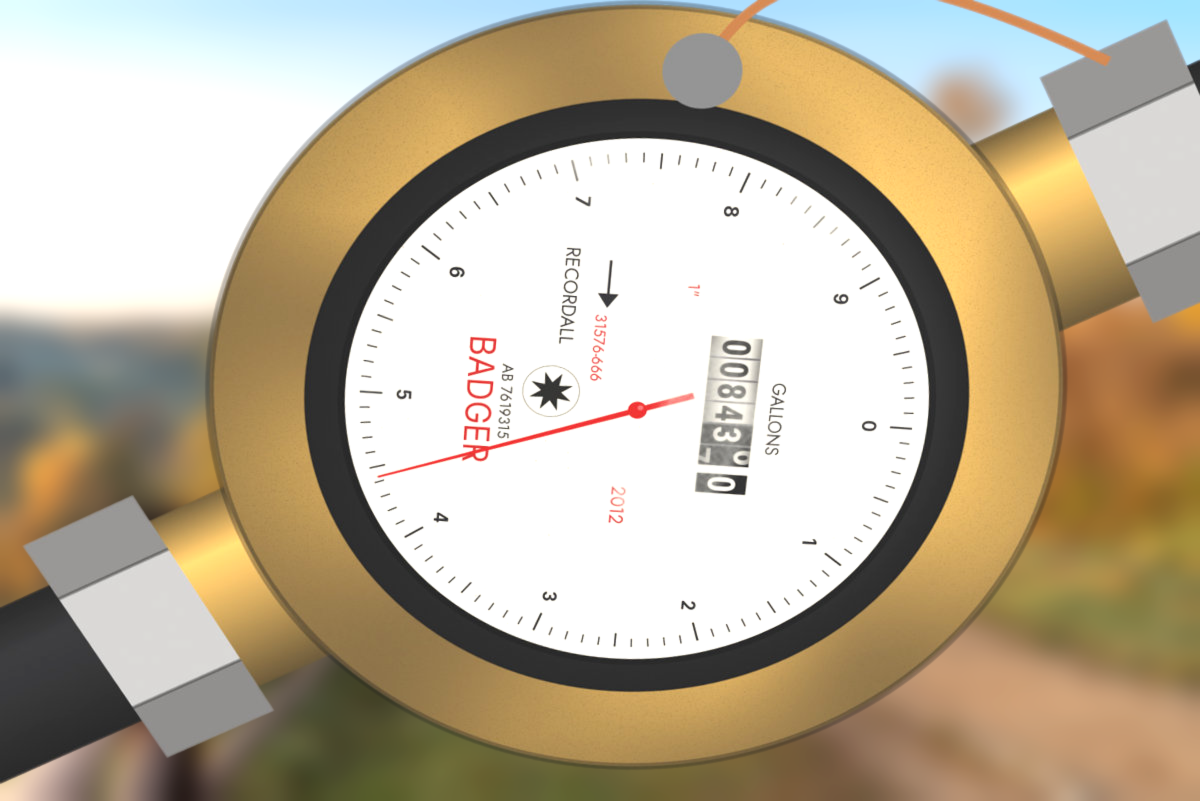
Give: **84364.4** gal
